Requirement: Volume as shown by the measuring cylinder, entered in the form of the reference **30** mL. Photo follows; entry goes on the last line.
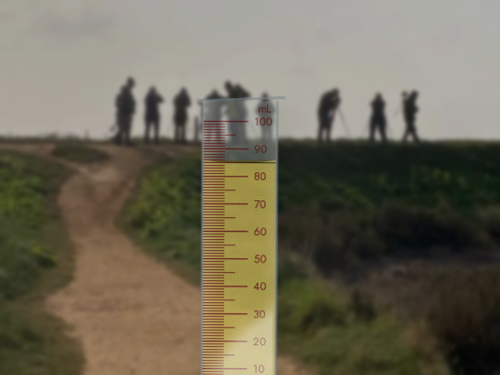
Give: **85** mL
